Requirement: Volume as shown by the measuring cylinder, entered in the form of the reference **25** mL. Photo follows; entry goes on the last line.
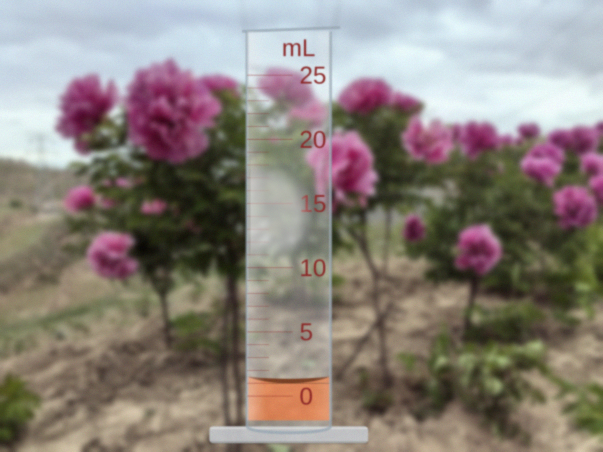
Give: **1** mL
